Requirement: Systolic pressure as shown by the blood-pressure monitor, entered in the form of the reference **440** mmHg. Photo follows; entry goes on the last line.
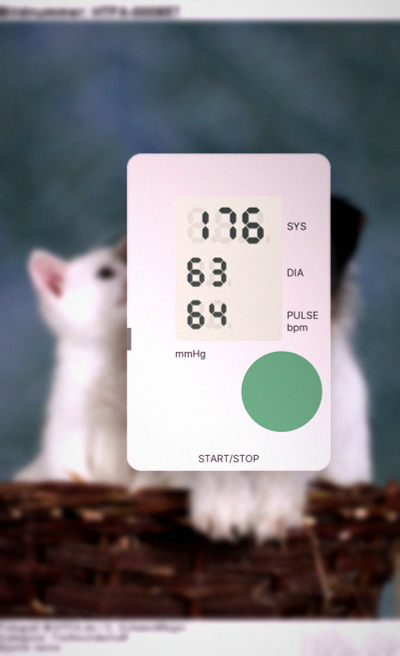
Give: **176** mmHg
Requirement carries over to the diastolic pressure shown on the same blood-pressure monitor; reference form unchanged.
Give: **63** mmHg
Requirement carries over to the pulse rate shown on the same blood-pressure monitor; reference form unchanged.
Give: **64** bpm
